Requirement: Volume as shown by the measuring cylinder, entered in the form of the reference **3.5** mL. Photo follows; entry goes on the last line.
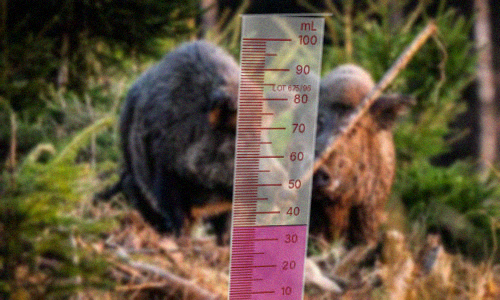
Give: **35** mL
